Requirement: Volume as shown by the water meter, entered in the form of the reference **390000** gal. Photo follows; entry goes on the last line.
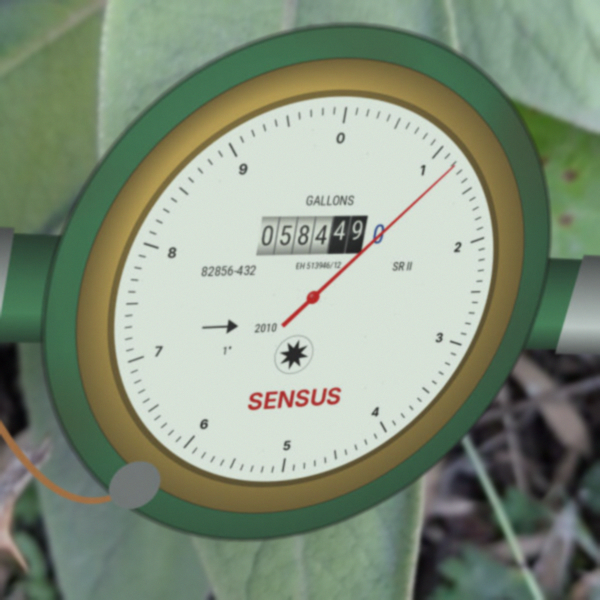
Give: **584491.2** gal
